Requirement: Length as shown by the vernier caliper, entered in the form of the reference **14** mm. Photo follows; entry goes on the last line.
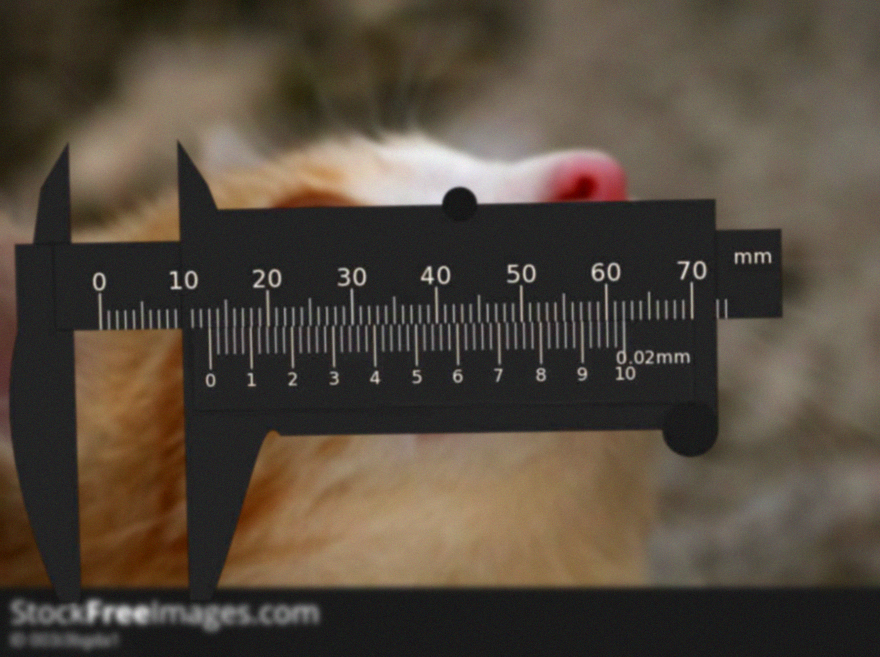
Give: **13.0** mm
